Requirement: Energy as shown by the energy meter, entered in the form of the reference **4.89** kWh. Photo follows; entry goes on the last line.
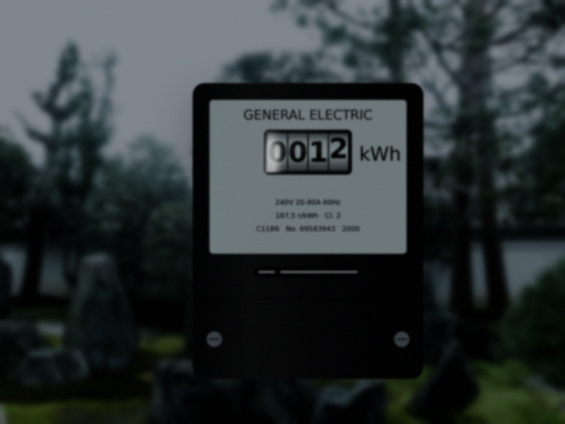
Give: **12** kWh
